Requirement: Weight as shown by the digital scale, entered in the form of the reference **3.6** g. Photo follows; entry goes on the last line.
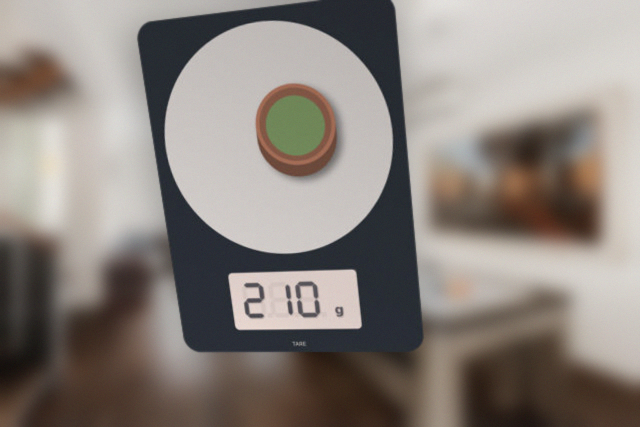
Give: **210** g
